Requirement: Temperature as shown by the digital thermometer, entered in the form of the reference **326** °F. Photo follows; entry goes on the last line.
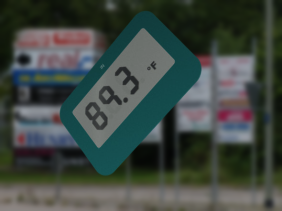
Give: **89.3** °F
